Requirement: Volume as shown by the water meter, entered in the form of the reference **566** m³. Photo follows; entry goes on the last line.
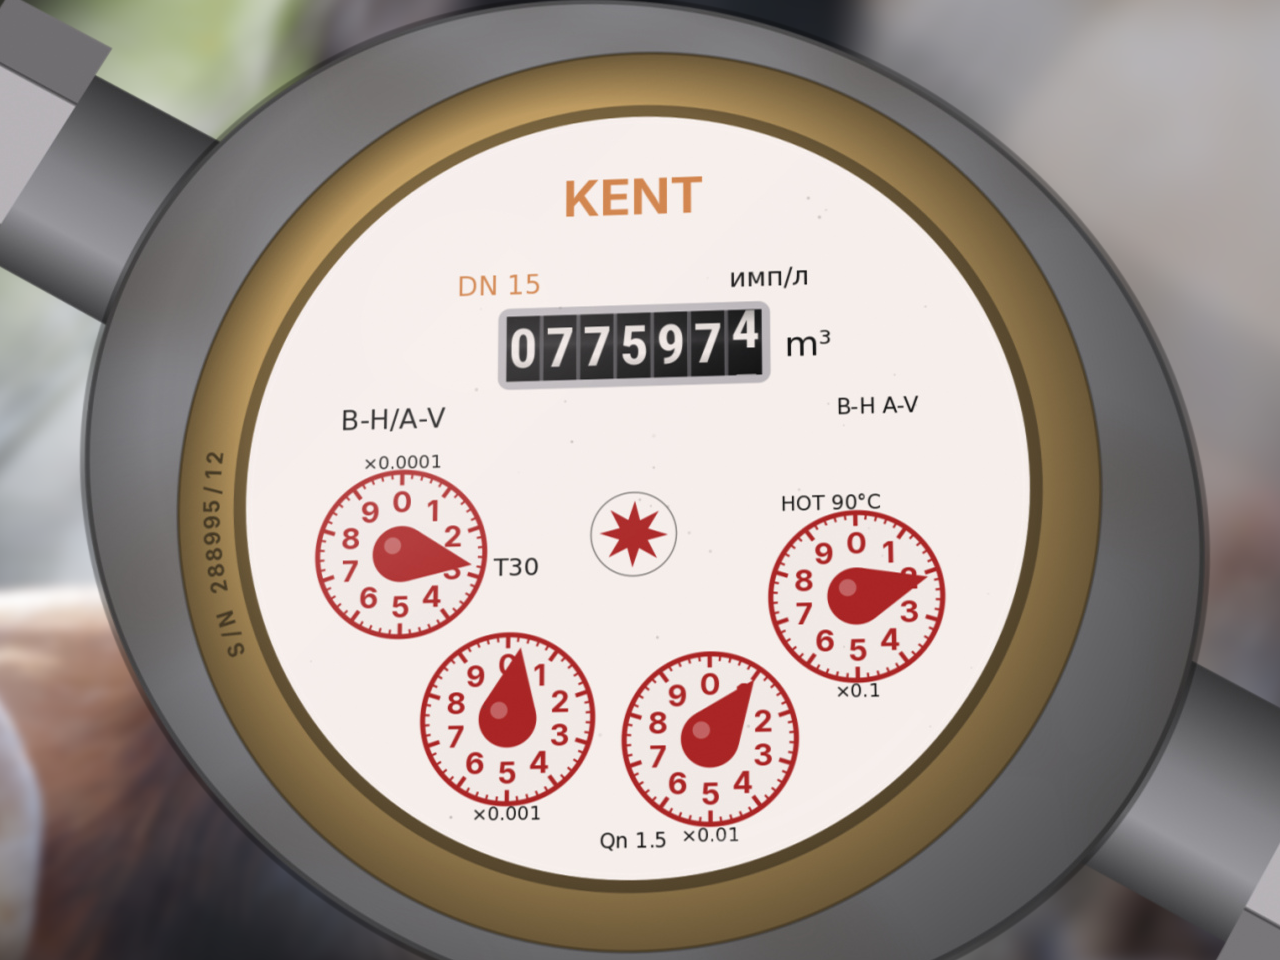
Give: **775974.2102** m³
